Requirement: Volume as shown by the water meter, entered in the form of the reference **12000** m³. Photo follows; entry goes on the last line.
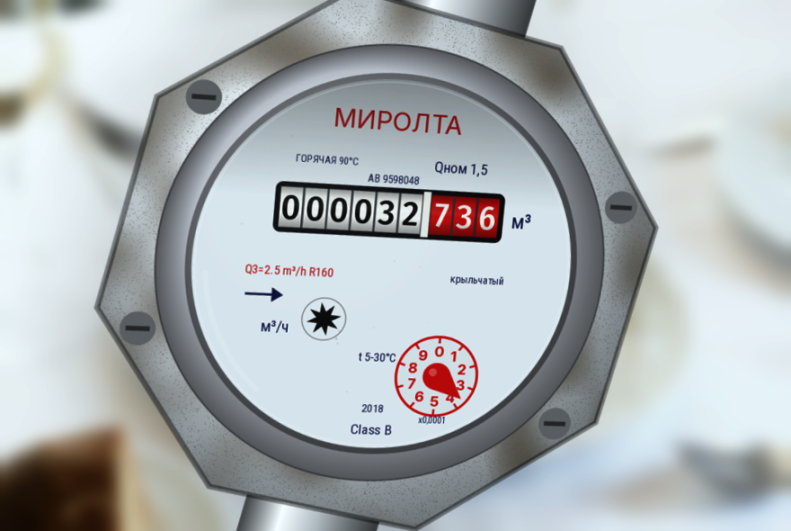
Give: **32.7363** m³
